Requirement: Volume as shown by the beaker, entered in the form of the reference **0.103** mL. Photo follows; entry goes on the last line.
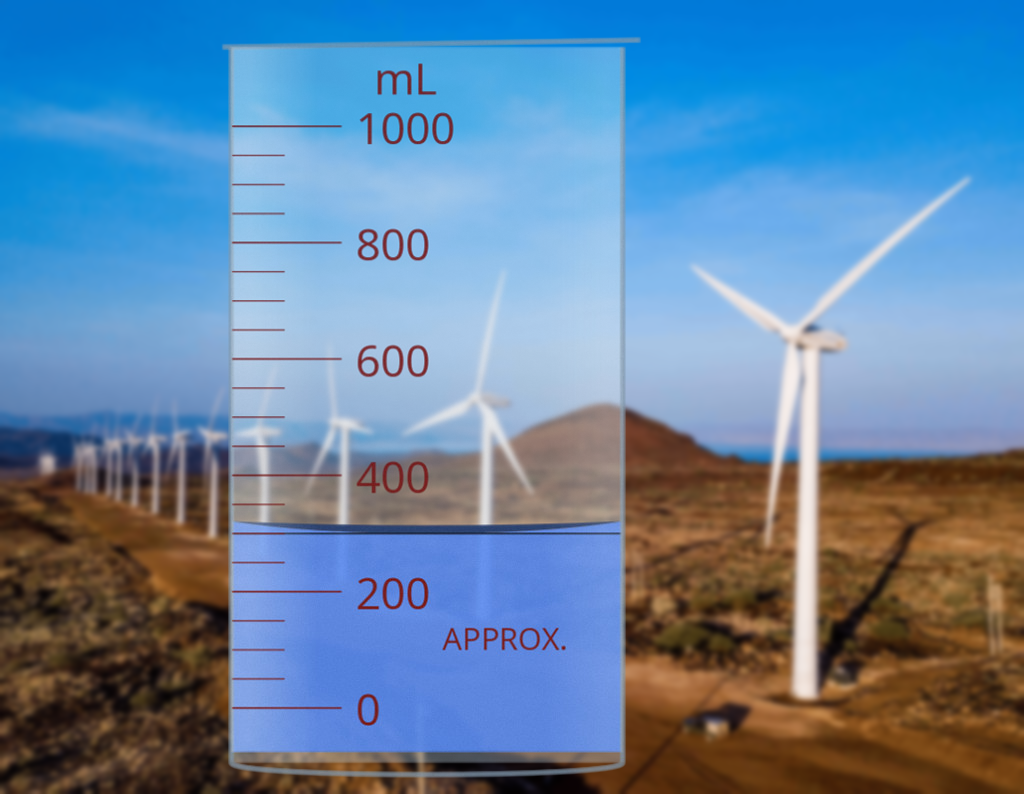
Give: **300** mL
